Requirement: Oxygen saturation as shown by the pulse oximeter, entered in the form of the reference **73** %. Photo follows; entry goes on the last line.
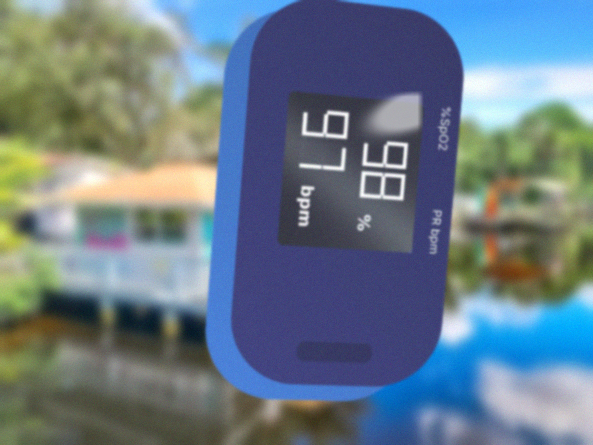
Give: **98** %
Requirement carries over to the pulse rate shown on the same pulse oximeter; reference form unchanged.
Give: **97** bpm
